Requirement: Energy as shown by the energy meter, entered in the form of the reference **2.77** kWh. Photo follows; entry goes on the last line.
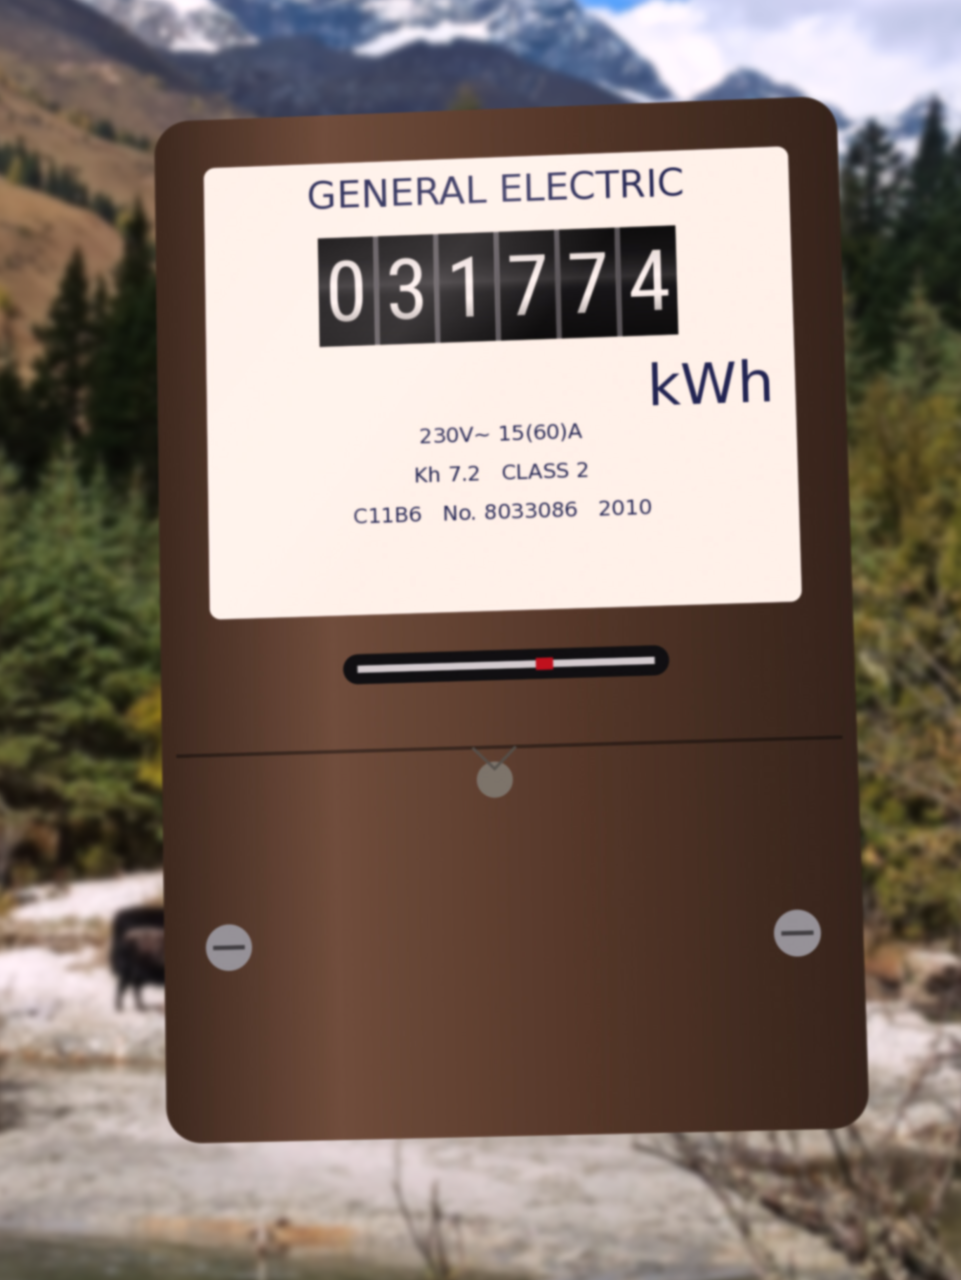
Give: **31774** kWh
